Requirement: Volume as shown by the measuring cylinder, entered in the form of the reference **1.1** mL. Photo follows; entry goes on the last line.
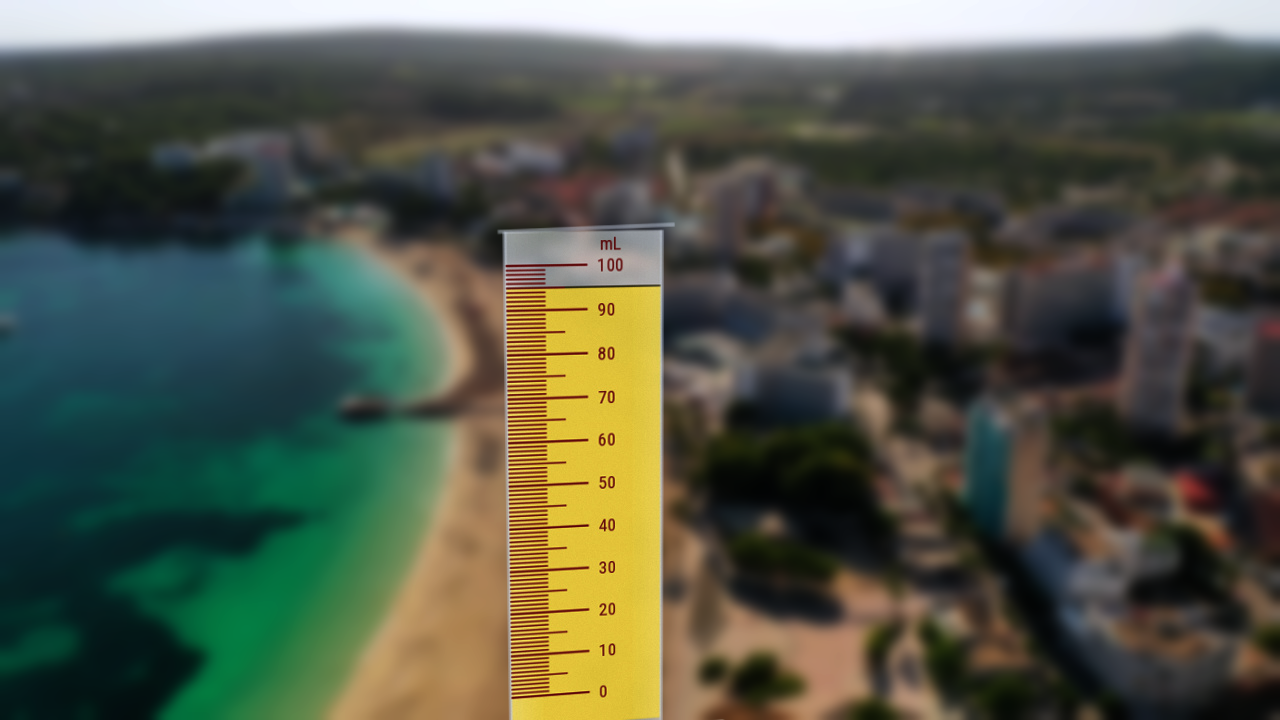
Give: **95** mL
